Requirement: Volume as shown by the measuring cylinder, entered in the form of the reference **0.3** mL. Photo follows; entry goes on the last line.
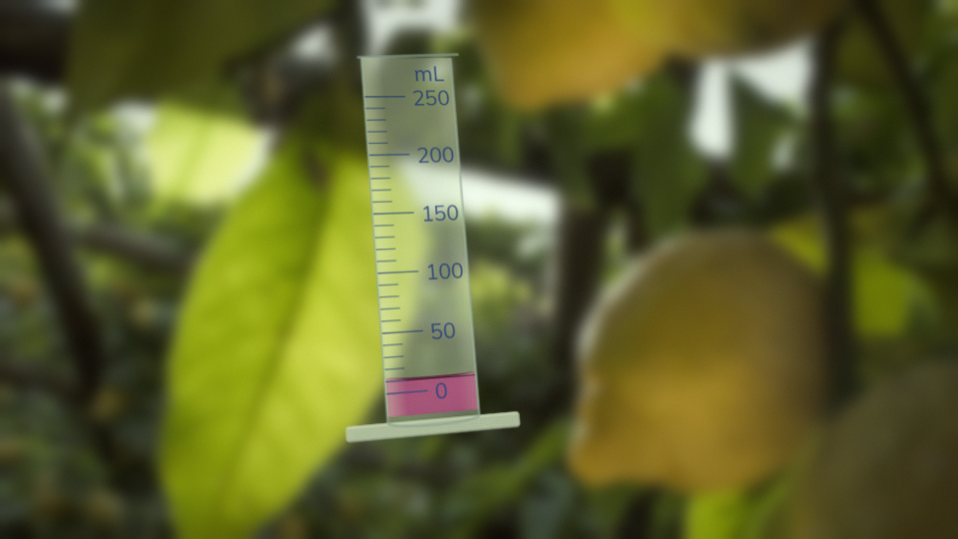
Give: **10** mL
